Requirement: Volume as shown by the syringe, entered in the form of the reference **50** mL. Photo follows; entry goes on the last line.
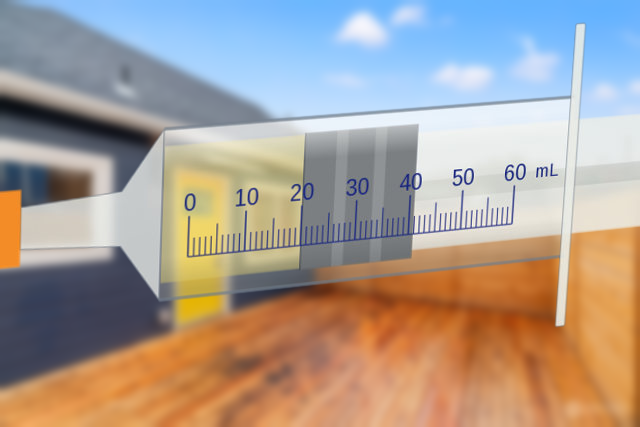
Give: **20** mL
